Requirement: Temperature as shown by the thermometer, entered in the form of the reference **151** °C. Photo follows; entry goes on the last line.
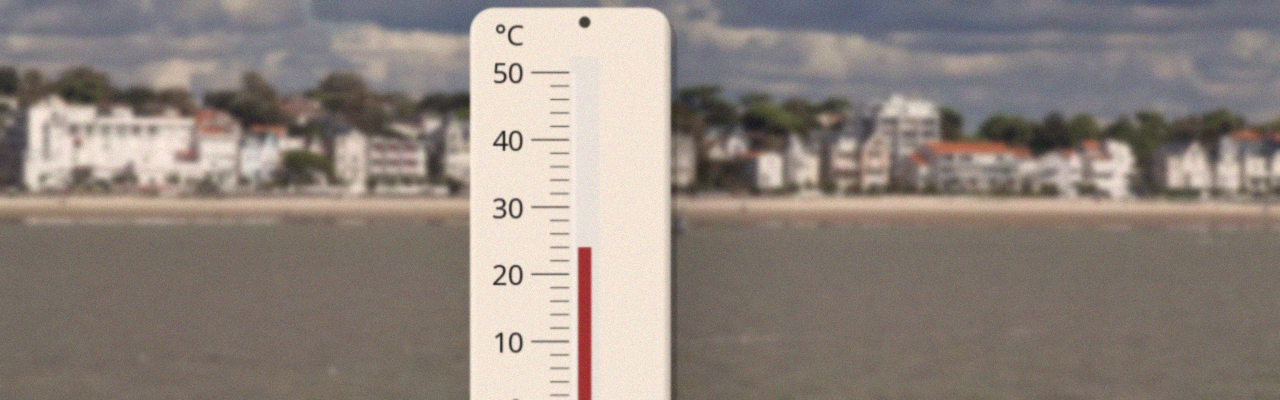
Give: **24** °C
